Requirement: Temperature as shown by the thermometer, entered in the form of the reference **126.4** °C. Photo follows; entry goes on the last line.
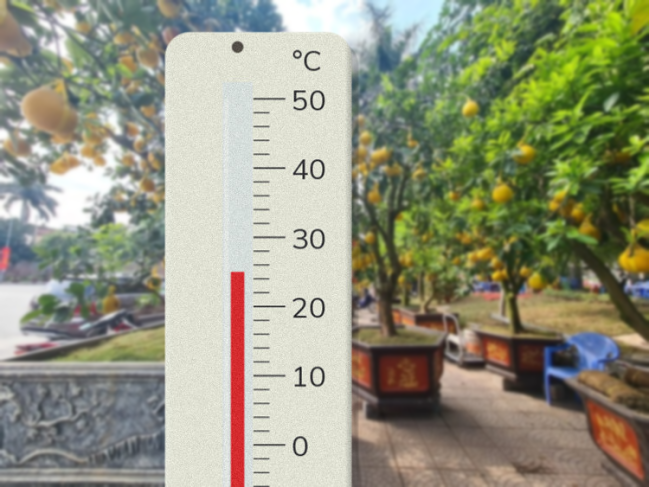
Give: **25** °C
